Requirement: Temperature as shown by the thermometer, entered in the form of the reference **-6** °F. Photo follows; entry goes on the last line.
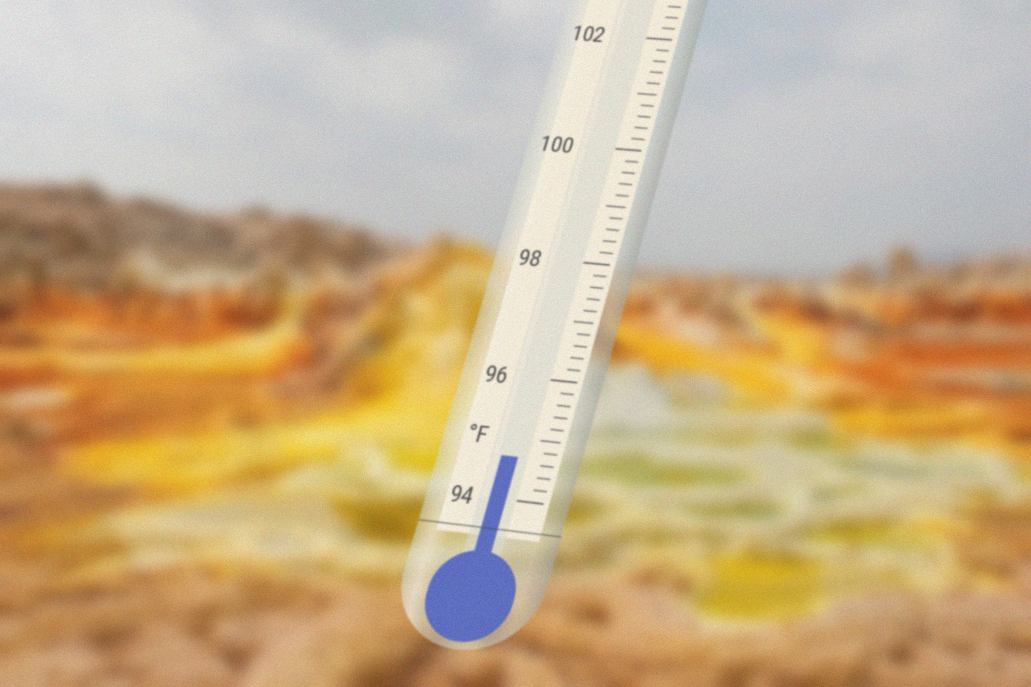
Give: **94.7** °F
